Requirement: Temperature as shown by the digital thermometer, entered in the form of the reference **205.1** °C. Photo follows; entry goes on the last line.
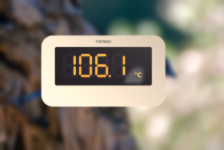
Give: **106.1** °C
